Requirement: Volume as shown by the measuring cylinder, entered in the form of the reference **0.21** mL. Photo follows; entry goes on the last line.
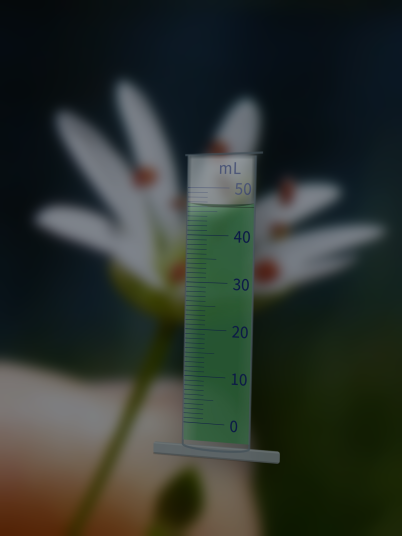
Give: **46** mL
